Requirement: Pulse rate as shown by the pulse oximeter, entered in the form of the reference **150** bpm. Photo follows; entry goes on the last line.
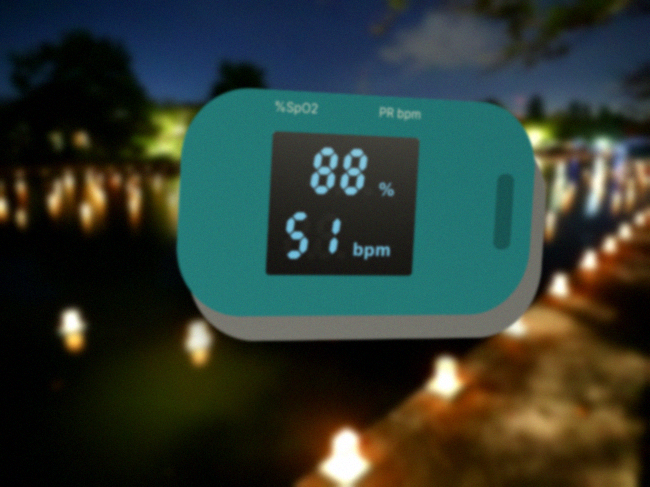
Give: **51** bpm
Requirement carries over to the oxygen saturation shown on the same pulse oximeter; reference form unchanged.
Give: **88** %
